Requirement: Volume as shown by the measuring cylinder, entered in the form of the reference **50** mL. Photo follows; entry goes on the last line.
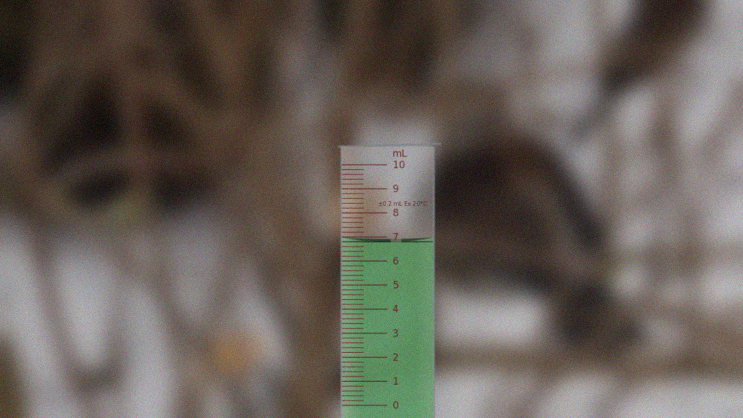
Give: **6.8** mL
